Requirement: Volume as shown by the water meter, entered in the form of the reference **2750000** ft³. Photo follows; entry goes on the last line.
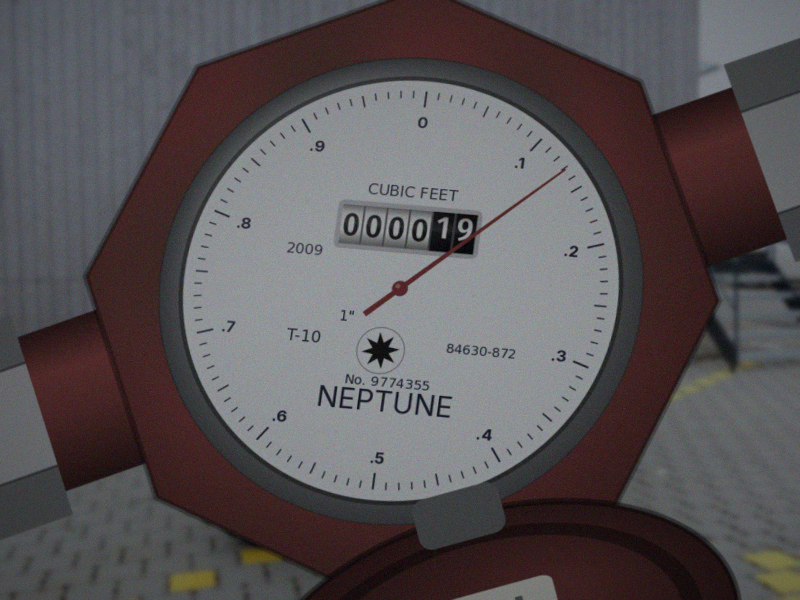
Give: **19.13** ft³
